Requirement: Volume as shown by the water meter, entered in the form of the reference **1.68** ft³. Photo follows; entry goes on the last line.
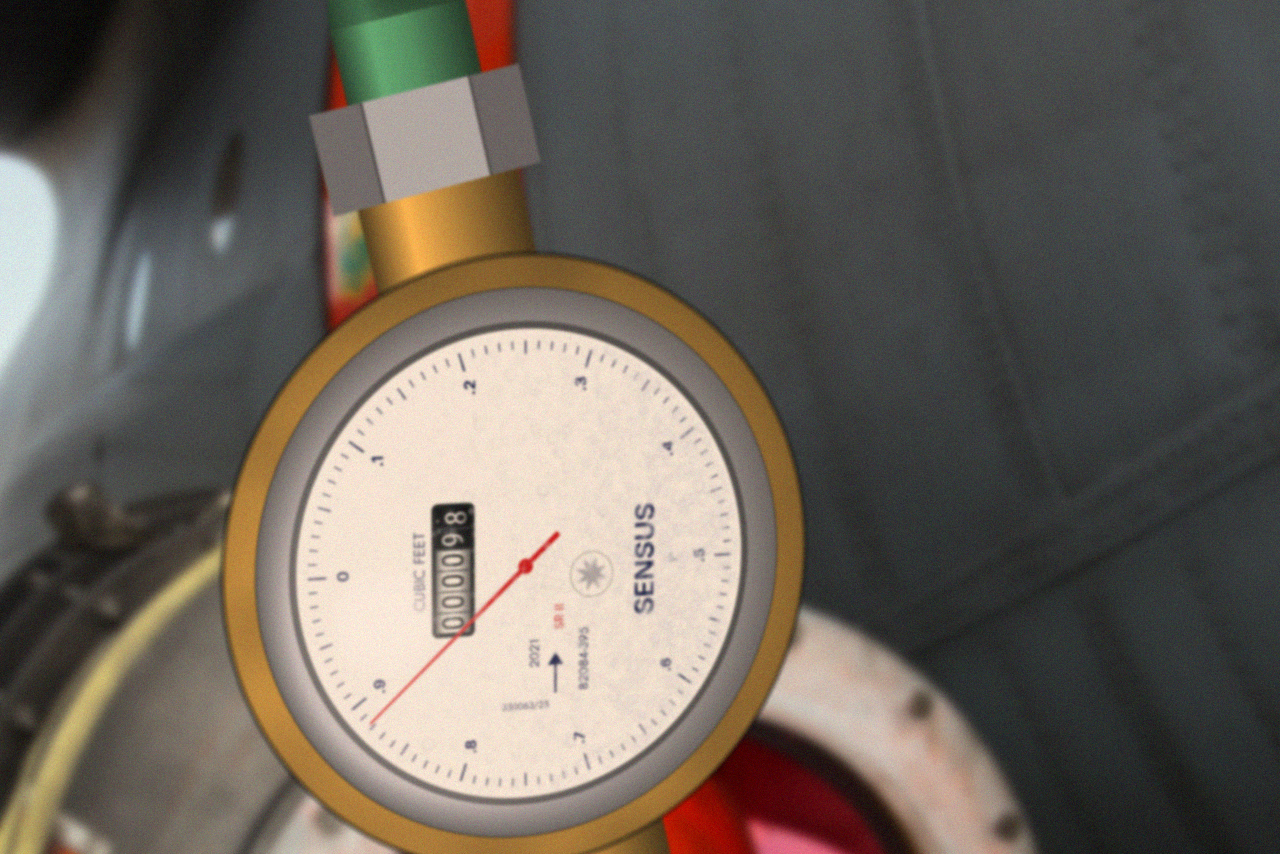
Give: **97.88** ft³
